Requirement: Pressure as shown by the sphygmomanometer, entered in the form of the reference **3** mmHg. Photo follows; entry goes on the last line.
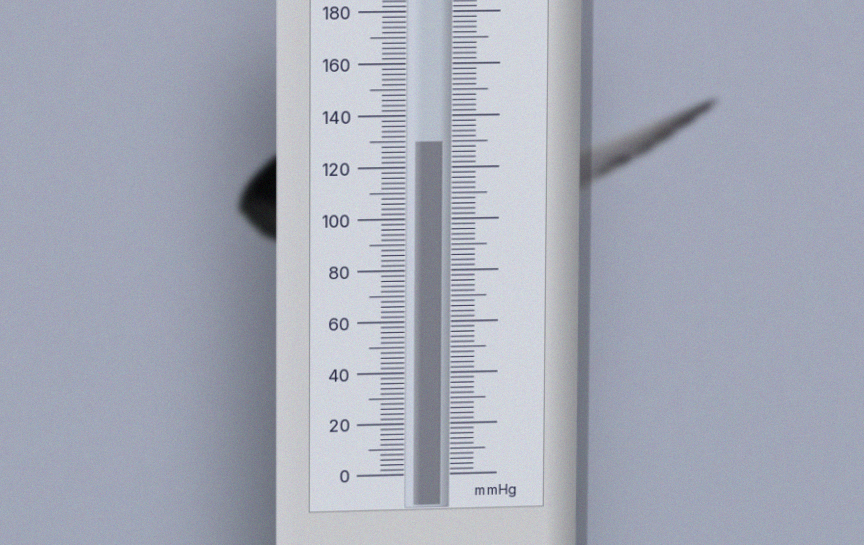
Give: **130** mmHg
